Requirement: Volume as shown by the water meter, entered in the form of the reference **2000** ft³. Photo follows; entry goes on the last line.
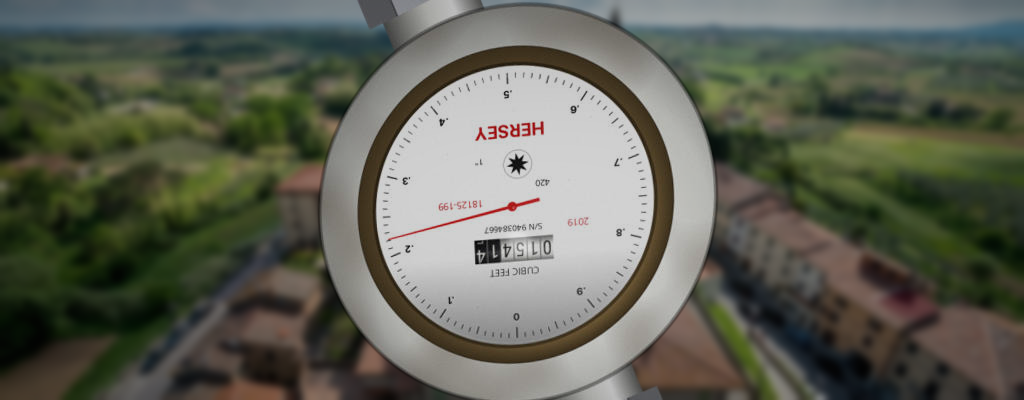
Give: **15414.22** ft³
